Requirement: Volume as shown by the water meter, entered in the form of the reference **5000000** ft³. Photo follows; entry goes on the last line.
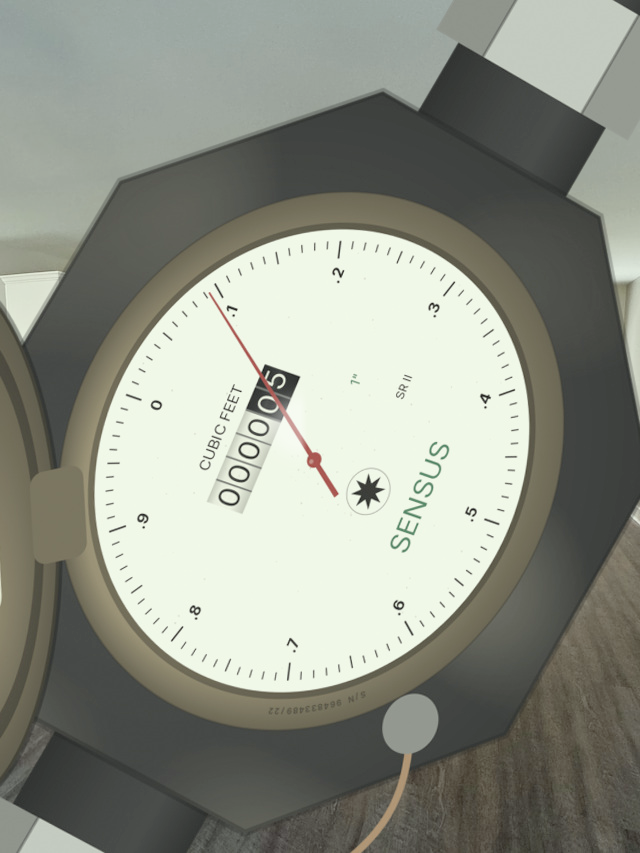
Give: **5.09** ft³
